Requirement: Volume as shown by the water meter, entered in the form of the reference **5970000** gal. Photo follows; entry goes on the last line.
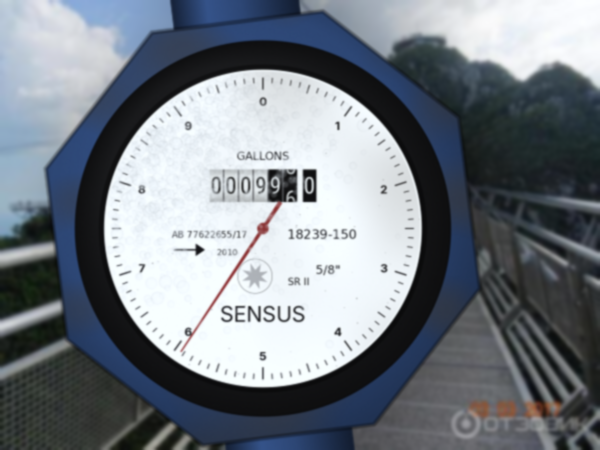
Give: **9955.9** gal
